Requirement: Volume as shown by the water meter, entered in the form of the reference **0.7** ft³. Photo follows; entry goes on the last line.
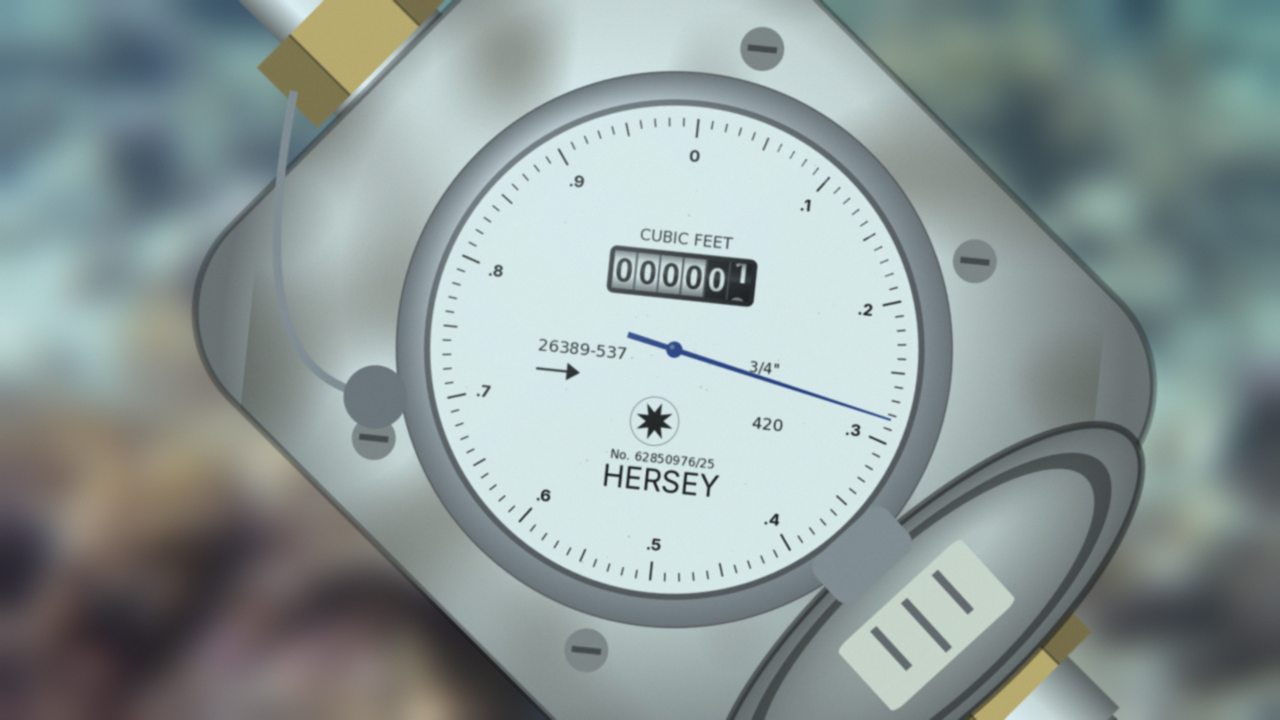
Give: **1.28** ft³
